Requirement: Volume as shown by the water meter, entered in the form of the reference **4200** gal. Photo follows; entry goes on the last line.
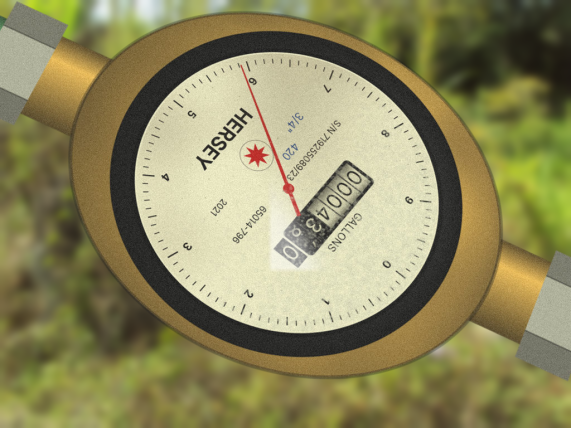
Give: **4375.9** gal
